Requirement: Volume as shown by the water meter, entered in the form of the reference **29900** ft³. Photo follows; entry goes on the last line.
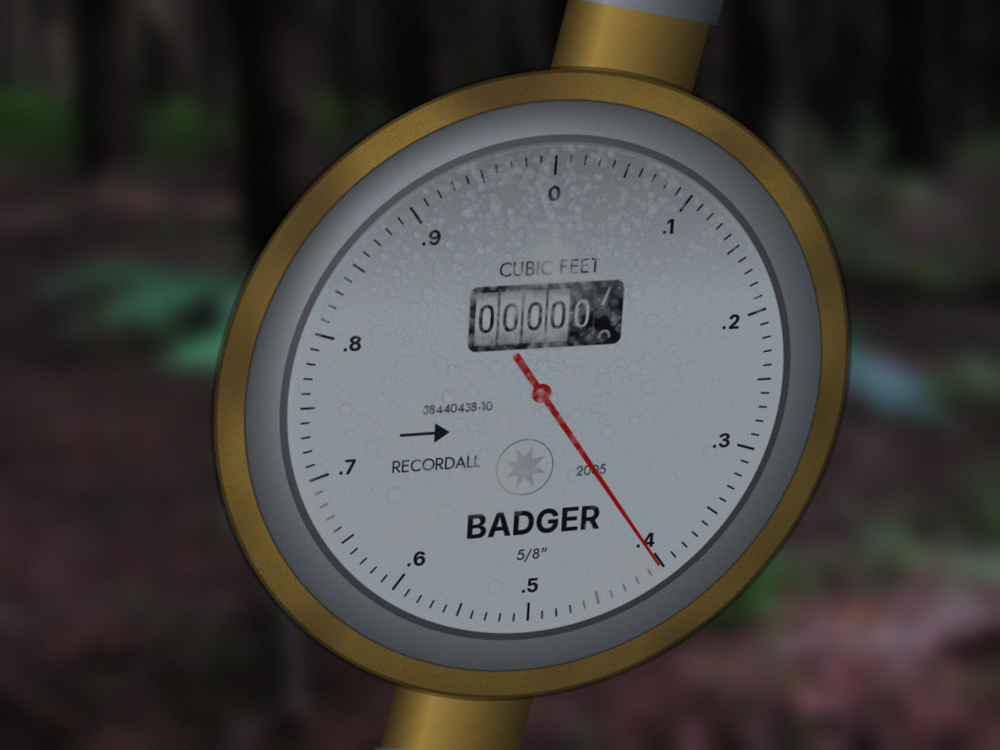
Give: **7.40** ft³
